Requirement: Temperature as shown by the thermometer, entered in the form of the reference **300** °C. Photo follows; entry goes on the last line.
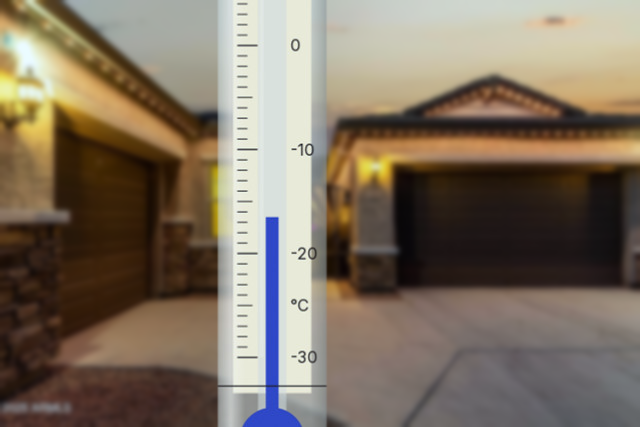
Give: **-16.5** °C
